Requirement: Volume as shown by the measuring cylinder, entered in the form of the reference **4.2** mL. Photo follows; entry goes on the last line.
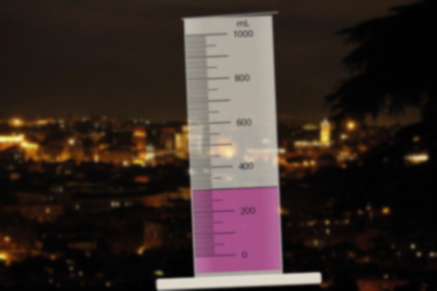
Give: **300** mL
